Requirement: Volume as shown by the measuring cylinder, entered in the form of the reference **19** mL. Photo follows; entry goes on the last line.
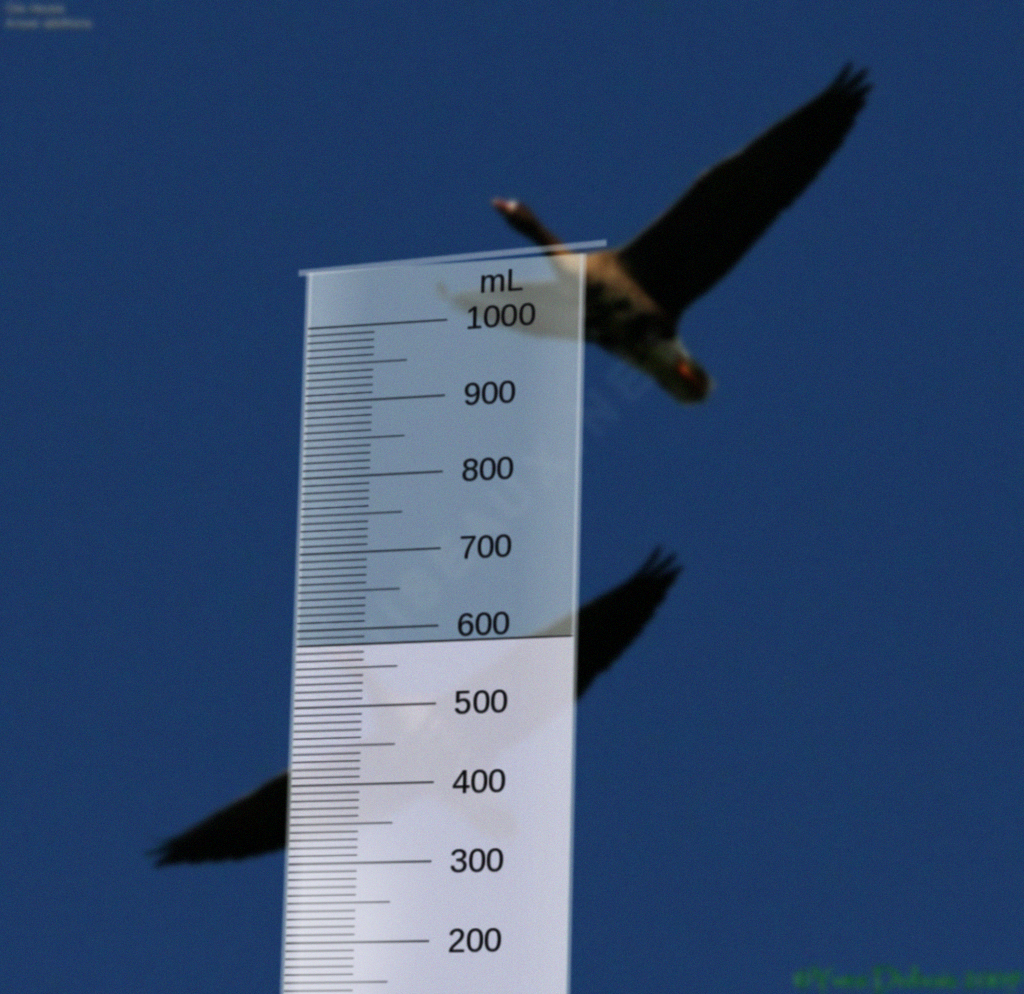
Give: **580** mL
